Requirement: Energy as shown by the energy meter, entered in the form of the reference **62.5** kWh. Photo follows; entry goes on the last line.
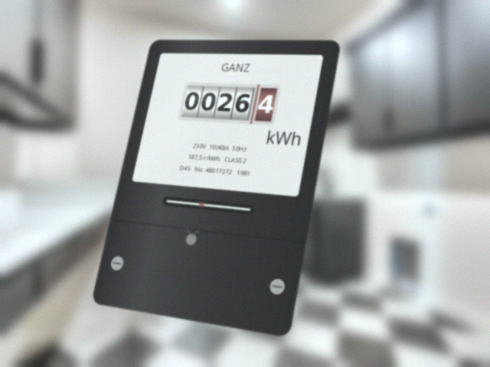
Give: **26.4** kWh
